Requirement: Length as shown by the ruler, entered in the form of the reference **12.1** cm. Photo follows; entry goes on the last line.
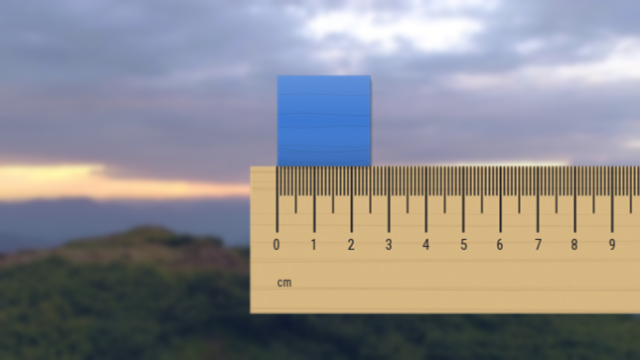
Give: **2.5** cm
